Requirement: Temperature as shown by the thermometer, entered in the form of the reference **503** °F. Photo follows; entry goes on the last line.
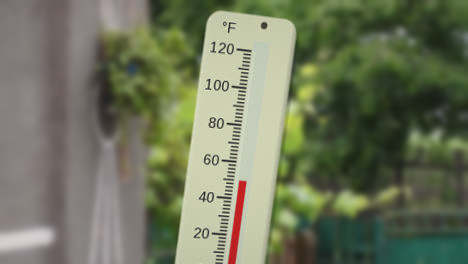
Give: **50** °F
